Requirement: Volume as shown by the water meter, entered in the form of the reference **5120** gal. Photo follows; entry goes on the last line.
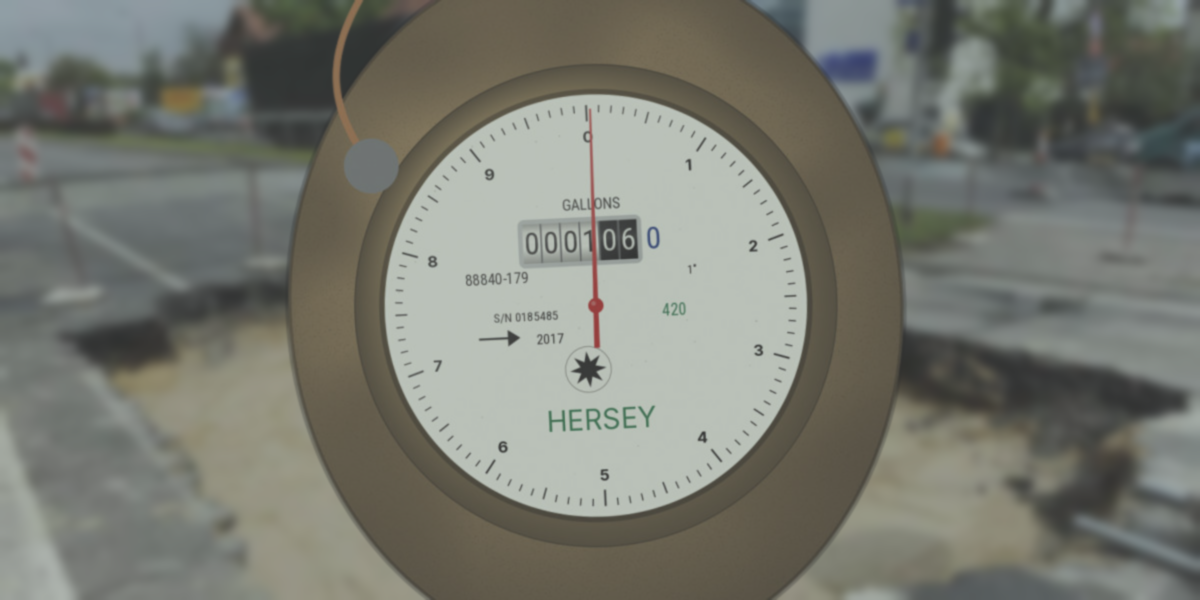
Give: **1060.0** gal
